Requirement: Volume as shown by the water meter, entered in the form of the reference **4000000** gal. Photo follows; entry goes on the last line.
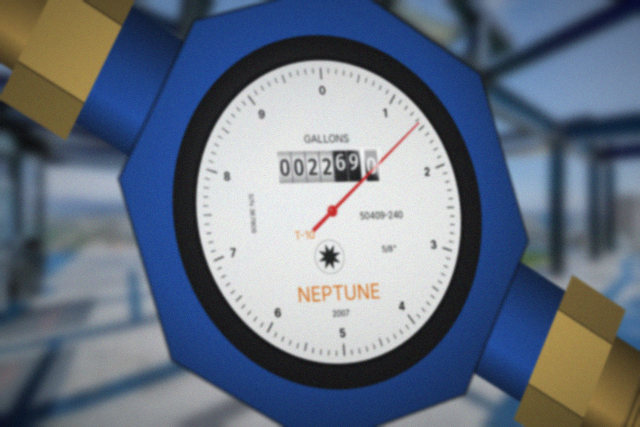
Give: **22691.4** gal
